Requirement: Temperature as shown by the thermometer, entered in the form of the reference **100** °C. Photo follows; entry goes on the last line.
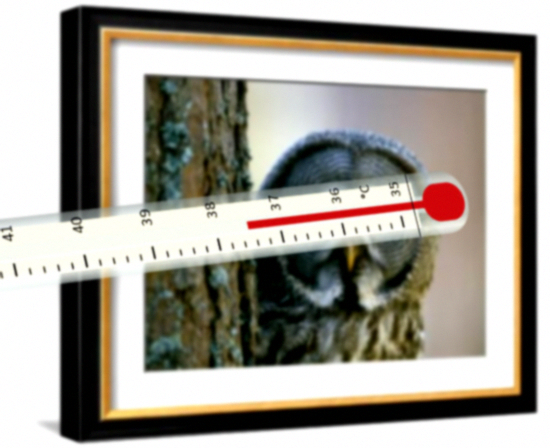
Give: **37.5** °C
